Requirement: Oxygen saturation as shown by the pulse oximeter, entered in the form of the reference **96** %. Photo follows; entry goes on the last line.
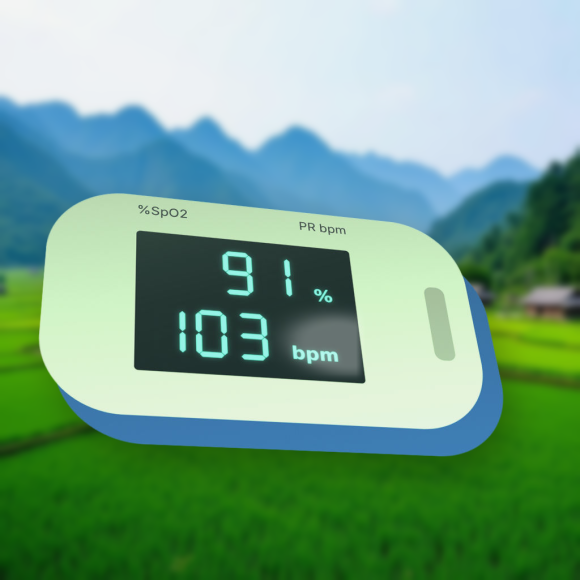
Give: **91** %
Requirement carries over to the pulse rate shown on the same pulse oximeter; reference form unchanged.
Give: **103** bpm
